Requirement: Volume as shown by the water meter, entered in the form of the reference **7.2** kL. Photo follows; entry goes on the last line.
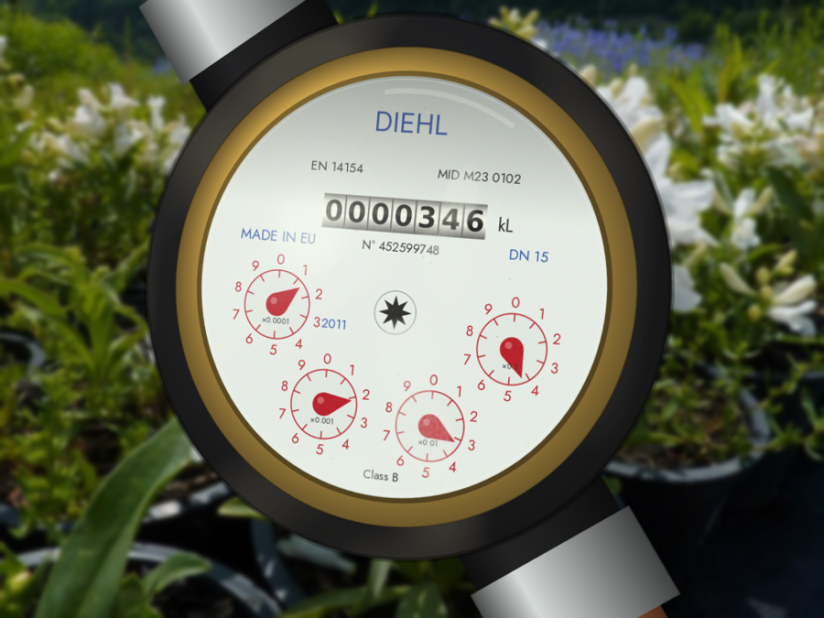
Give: **346.4321** kL
